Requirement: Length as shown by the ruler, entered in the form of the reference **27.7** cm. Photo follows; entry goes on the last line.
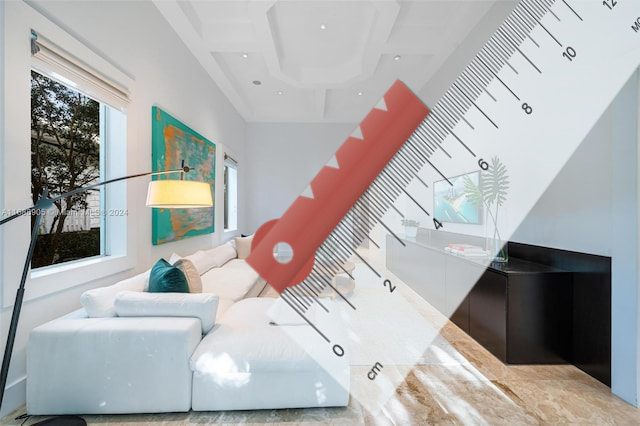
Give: **6** cm
